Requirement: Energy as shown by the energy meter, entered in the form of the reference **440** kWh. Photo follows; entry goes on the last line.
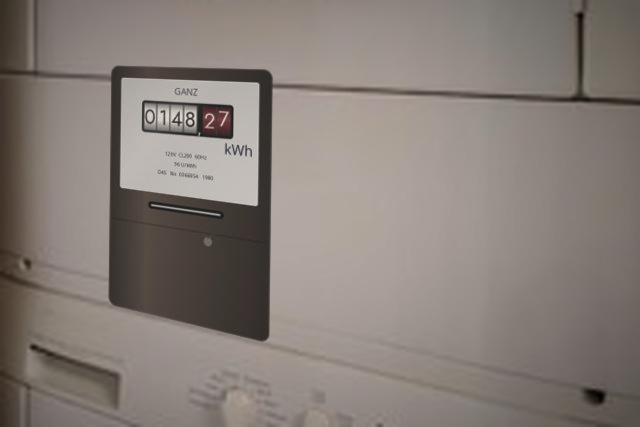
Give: **148.27** kWh
